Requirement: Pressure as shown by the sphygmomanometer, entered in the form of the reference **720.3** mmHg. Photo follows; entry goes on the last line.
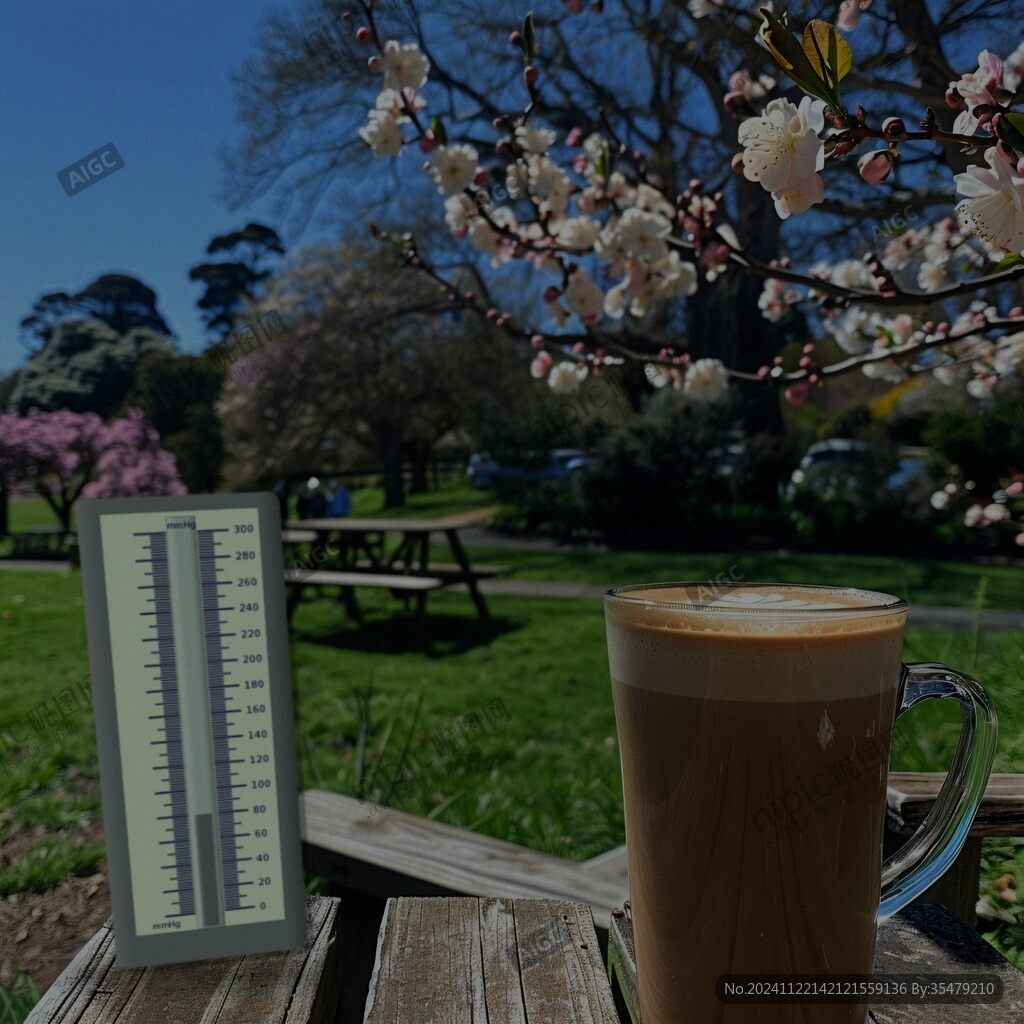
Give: **80** mmHg
